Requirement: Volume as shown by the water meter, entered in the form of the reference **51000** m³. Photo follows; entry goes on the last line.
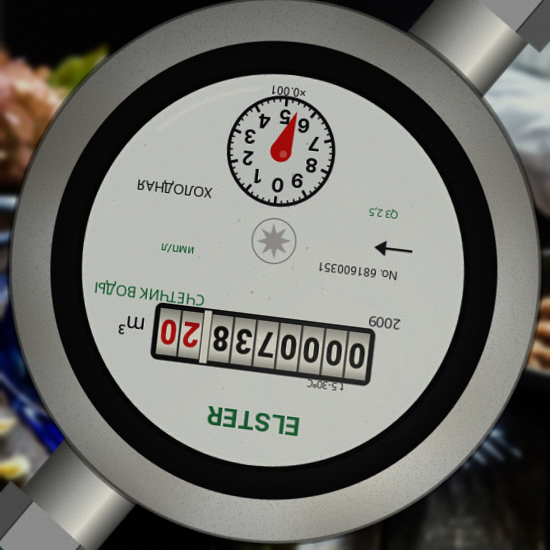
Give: **738.205** m³
